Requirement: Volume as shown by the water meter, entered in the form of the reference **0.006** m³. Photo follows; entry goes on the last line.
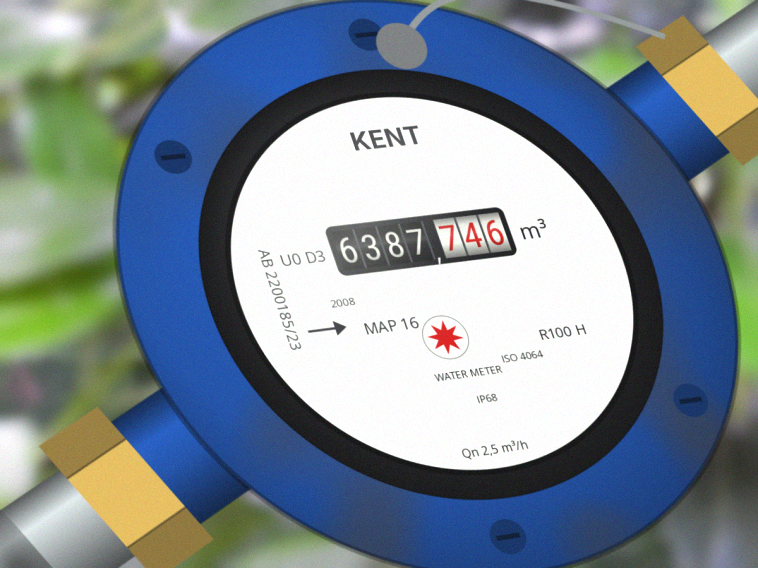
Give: **6387.746** m³
